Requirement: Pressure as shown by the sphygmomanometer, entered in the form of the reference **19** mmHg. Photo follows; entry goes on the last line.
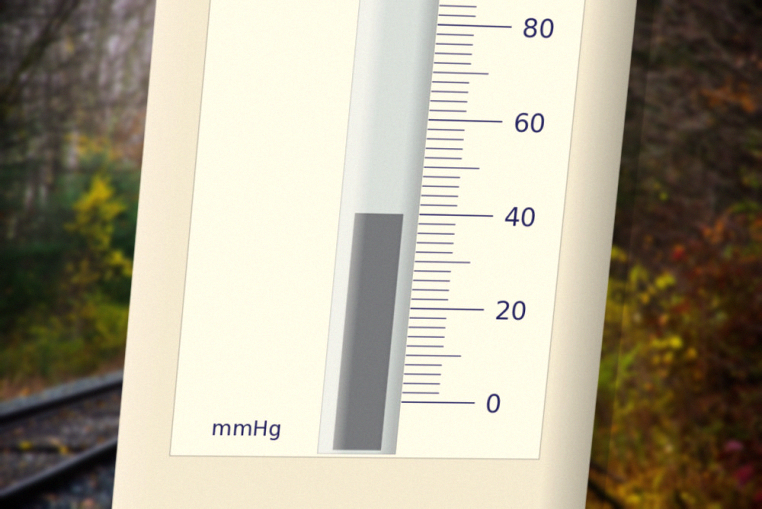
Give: **40** mmHg
